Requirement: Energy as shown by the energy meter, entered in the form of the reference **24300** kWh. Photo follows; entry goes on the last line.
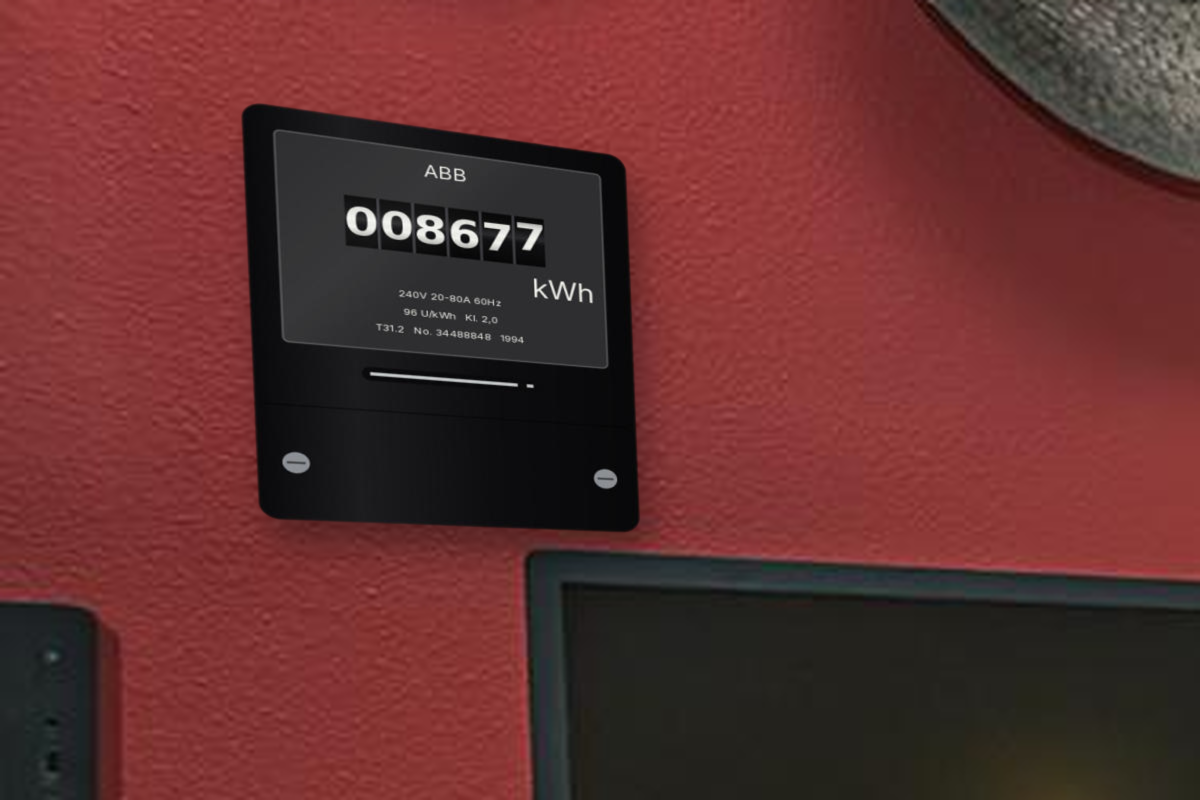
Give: **8677** kWh
